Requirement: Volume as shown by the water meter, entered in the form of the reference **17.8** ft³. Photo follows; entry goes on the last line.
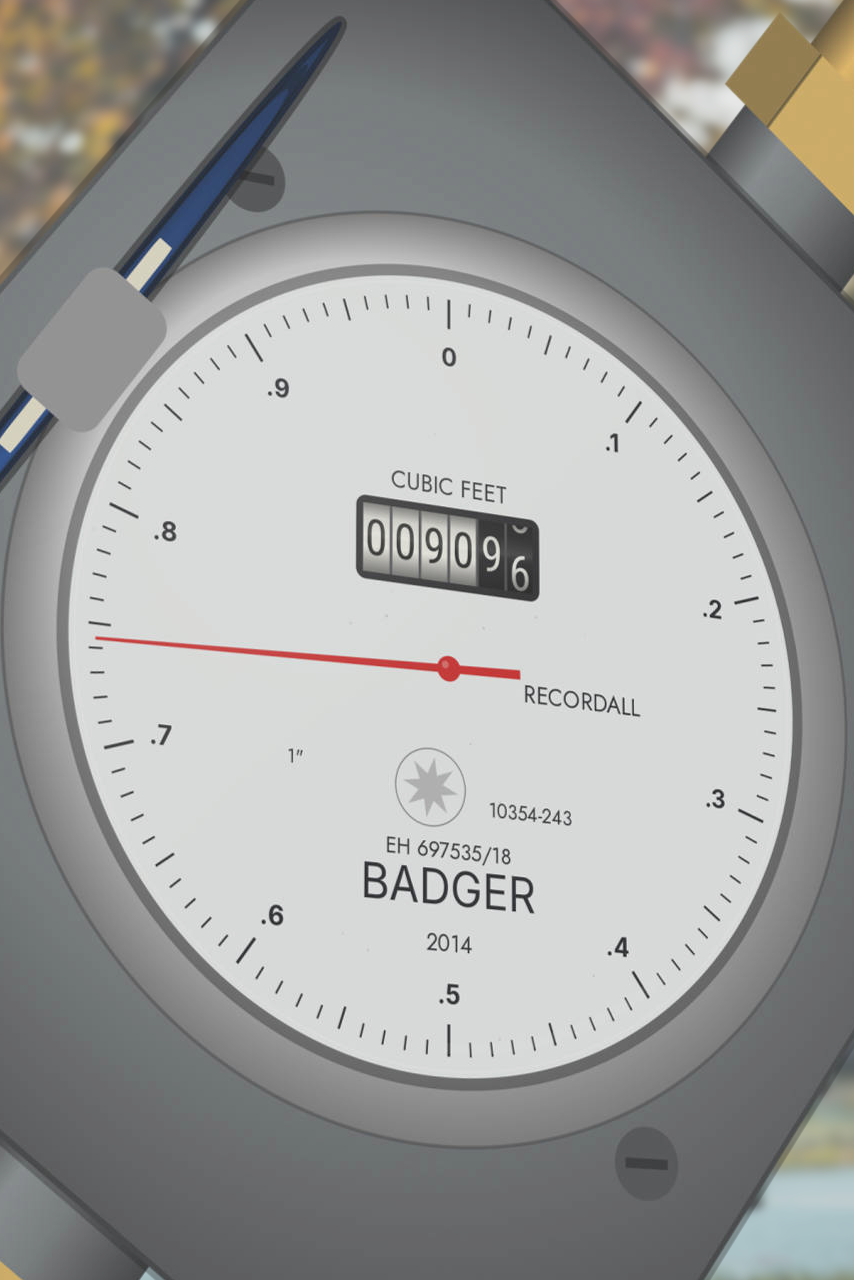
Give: **9095.74** ft³
